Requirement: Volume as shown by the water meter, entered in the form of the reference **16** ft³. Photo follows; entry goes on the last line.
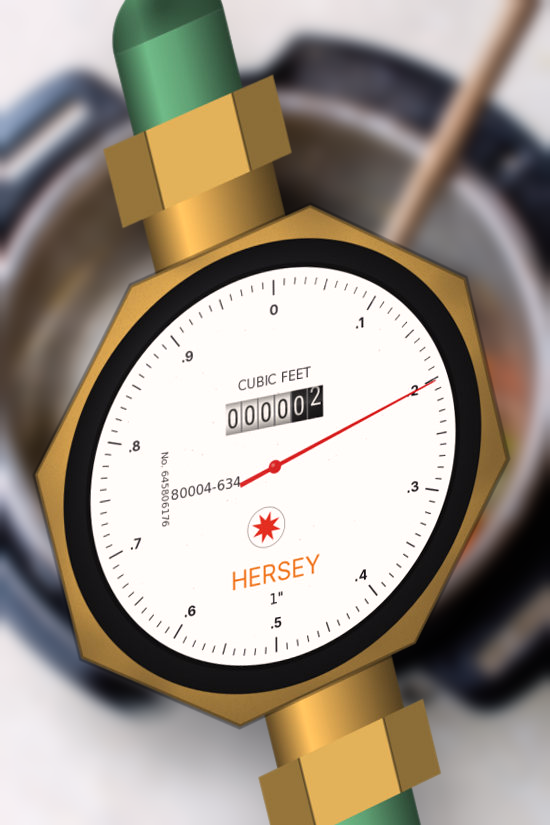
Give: **2.20** ft³
